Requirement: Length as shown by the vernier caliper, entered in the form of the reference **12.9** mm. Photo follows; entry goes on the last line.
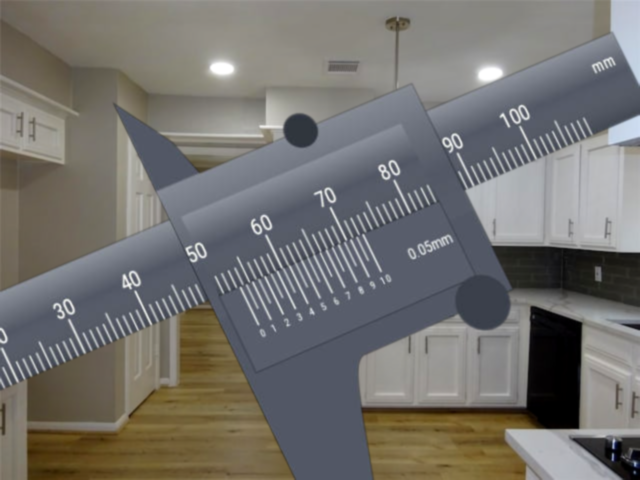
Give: **53.5** mm
